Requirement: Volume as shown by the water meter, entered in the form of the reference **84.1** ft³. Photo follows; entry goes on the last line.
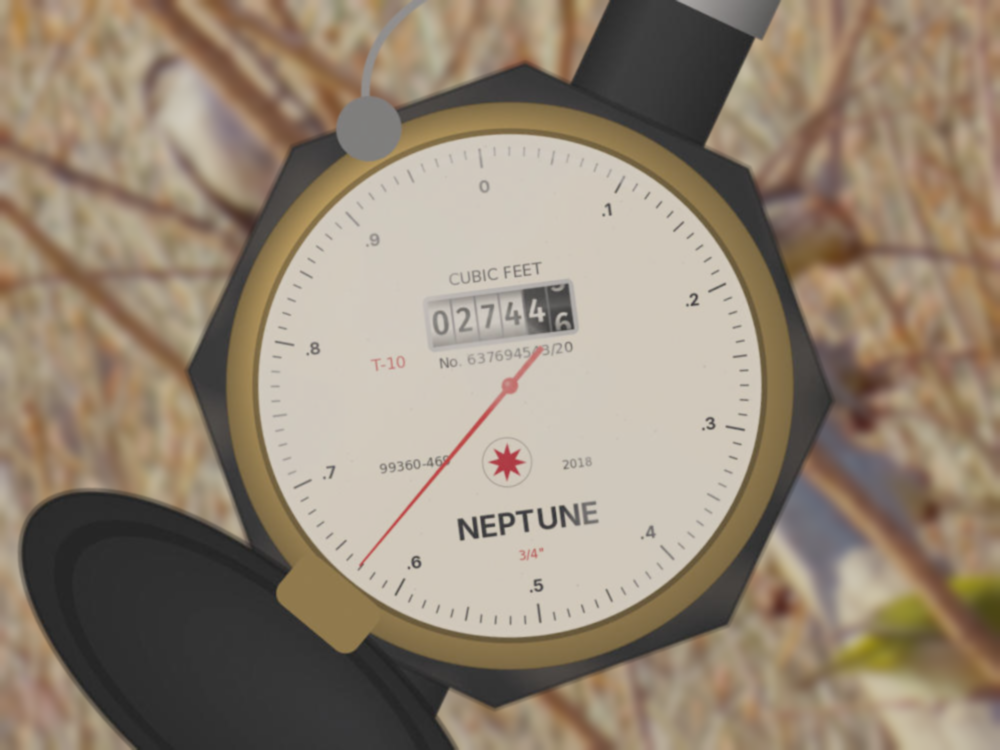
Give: **27445.63** ft³
